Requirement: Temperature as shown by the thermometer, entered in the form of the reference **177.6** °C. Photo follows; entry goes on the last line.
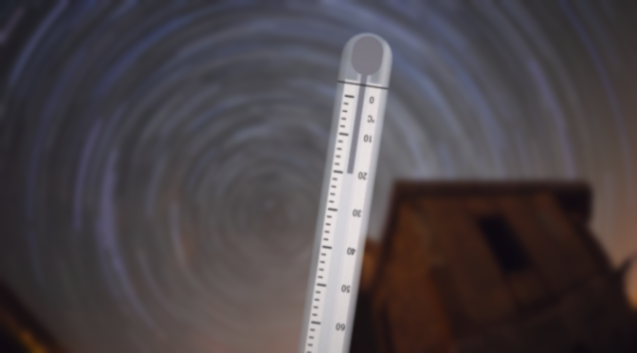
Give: **20** °C
